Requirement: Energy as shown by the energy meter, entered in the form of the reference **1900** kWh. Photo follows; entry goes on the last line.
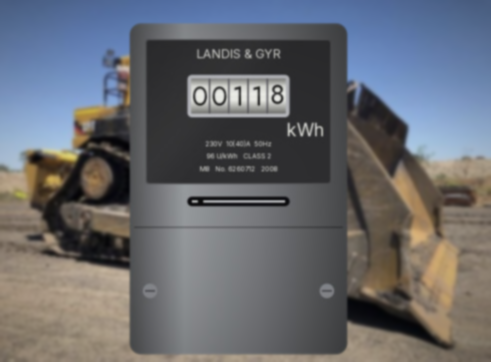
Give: **118** kWh
